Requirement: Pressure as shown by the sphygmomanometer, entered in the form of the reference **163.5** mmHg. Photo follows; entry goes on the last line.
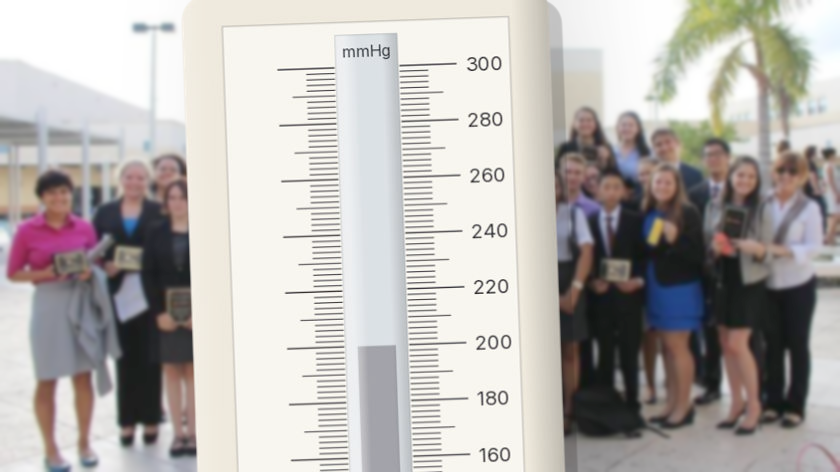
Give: **200** mmHg
